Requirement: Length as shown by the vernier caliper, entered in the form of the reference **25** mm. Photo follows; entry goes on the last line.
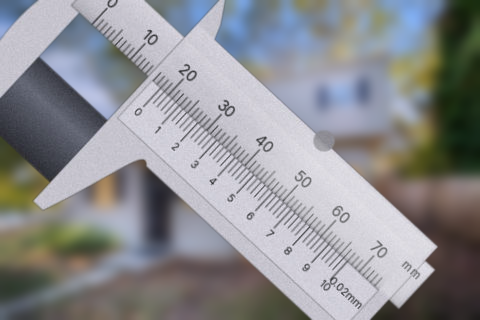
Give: **18.0** mm
